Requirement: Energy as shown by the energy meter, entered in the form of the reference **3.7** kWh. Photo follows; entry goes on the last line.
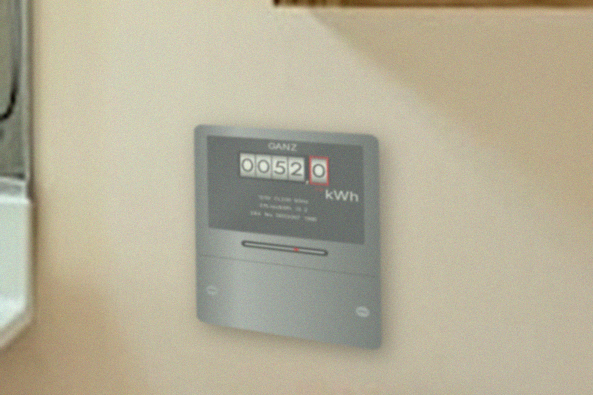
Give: **52.0** kWh
